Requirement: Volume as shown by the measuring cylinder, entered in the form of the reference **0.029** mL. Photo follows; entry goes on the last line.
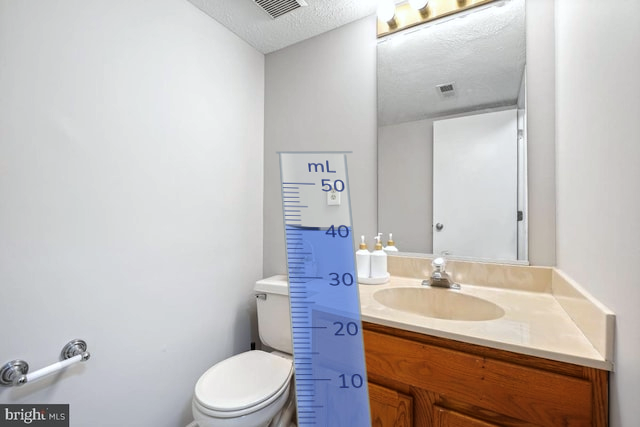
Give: **40** mL
